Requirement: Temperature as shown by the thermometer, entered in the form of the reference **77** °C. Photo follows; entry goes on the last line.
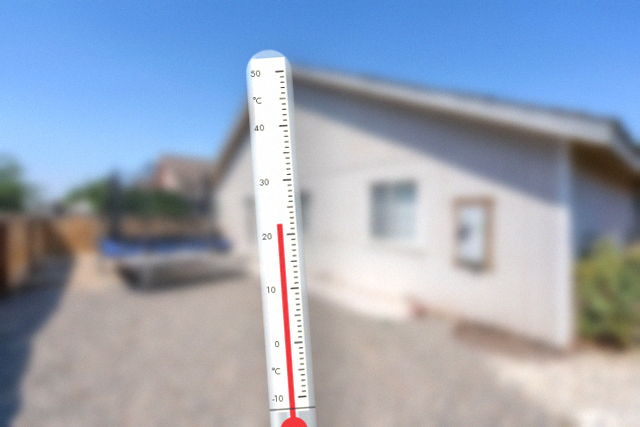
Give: **22** °C
